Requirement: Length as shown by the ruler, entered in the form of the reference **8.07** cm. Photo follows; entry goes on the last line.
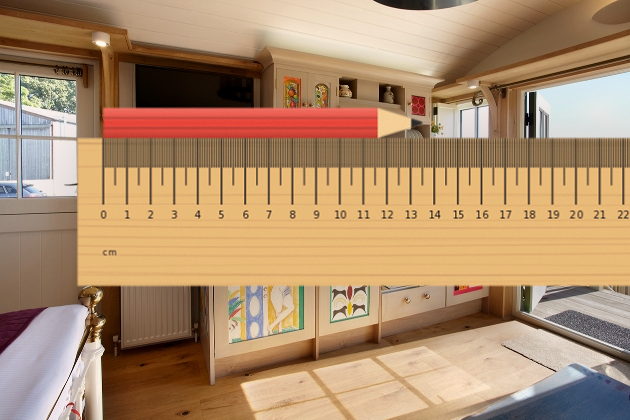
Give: **13.5** cm
